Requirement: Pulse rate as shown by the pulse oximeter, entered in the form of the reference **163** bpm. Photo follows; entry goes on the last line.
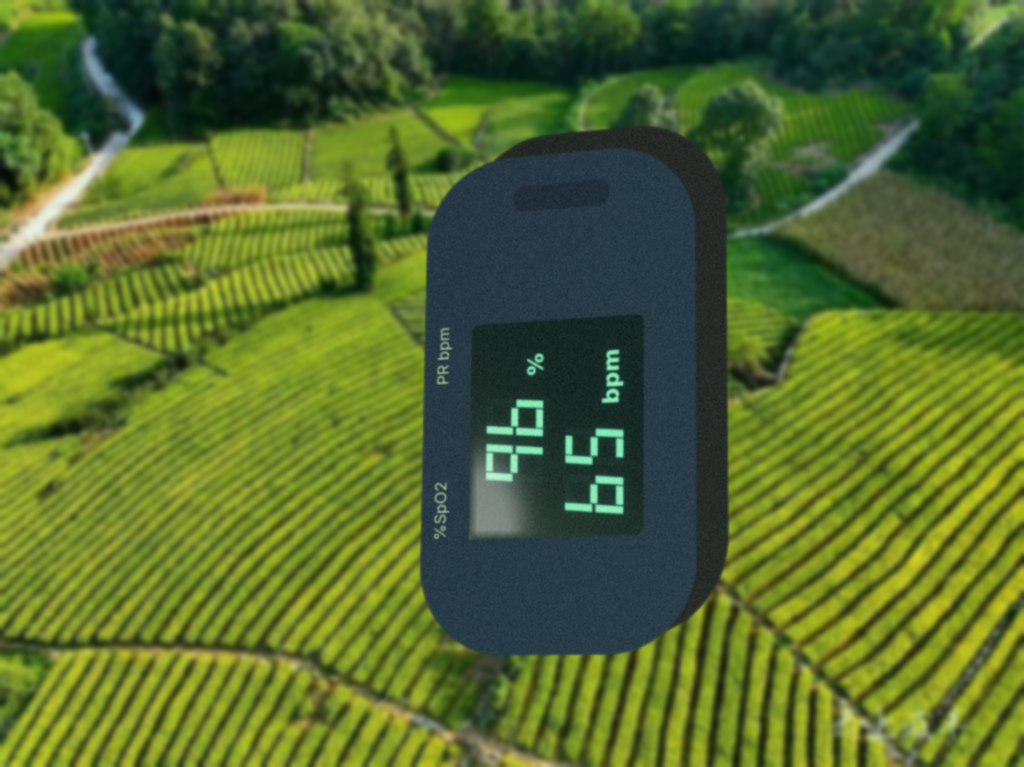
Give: **65** bpm
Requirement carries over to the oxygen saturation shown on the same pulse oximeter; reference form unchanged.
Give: **96** %
